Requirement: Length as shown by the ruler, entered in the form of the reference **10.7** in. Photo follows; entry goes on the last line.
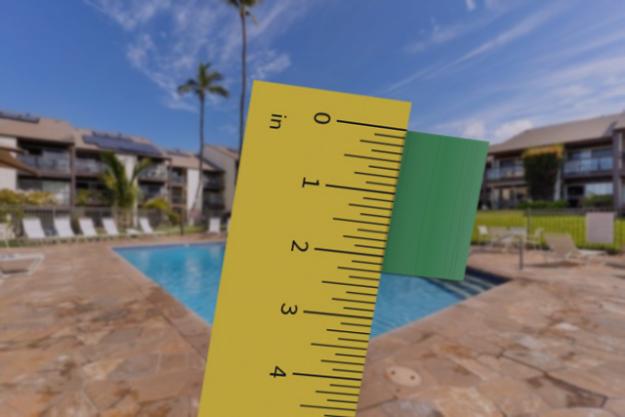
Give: **2.25** in
